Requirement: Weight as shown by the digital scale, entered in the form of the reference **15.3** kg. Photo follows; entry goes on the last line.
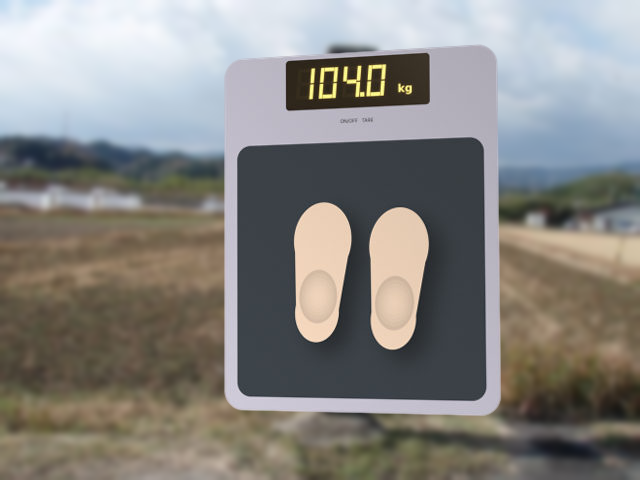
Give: **104.0** kg
